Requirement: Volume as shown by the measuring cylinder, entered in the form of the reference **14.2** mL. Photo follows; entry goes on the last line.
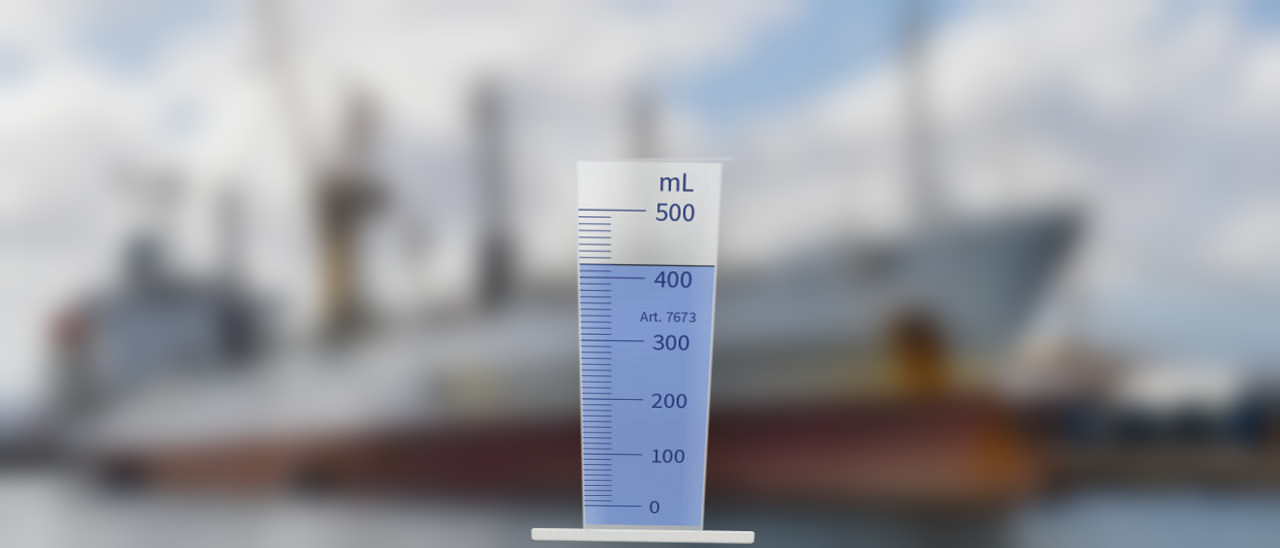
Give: **420** mL
